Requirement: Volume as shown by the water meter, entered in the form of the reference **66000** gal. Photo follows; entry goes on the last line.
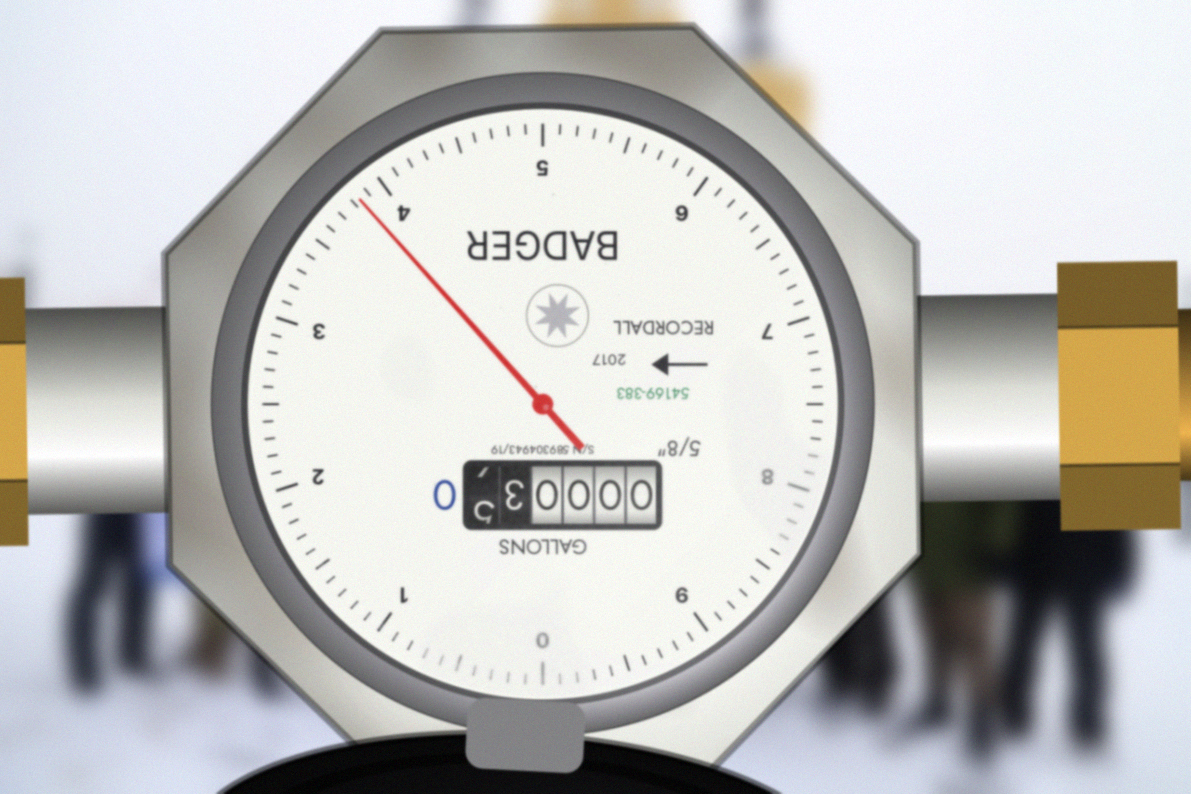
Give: **353.8** gal
